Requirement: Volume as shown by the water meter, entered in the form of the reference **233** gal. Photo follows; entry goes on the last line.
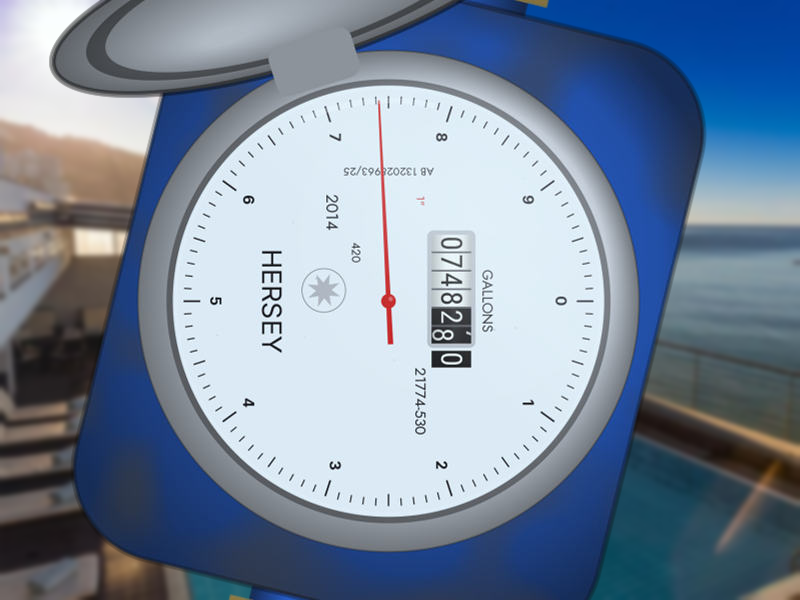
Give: **748277.4** gal
